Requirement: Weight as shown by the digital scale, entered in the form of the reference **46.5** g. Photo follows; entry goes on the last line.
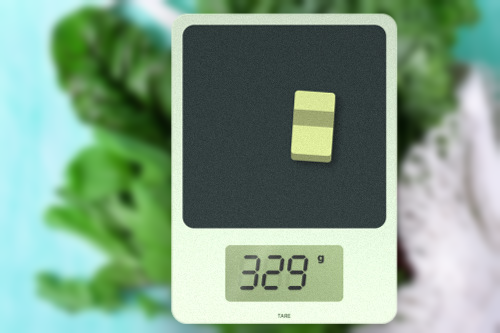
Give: **329** g
